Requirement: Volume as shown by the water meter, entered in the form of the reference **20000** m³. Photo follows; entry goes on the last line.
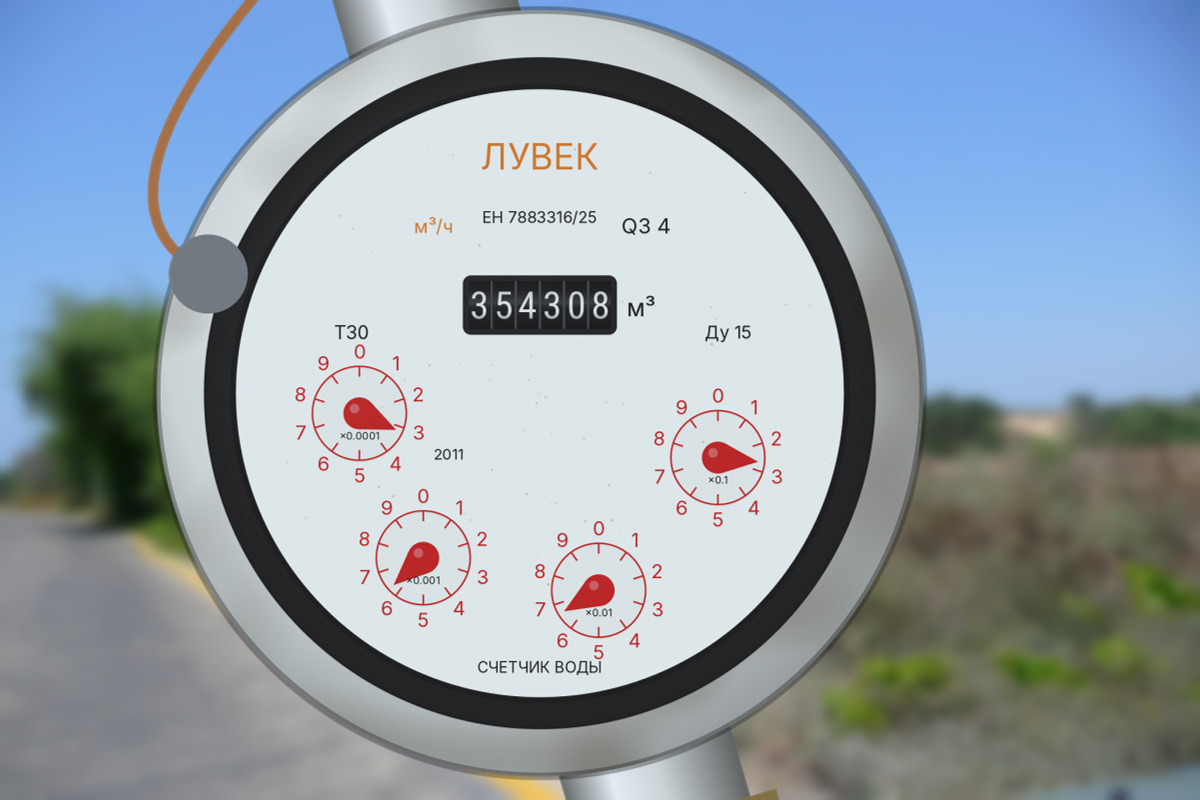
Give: **354308.2663** m³
